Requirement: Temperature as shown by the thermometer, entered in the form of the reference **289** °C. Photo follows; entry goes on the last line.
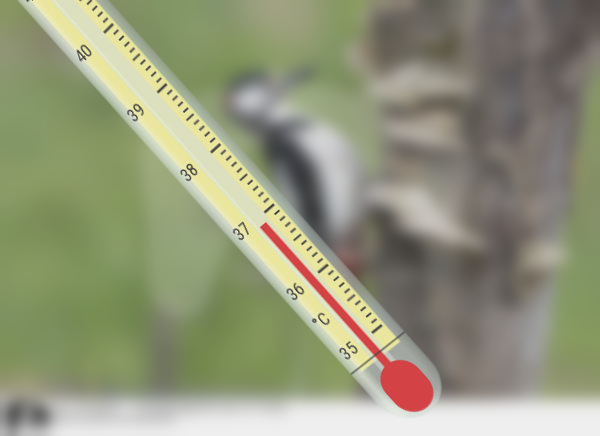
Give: **36.9** °C
